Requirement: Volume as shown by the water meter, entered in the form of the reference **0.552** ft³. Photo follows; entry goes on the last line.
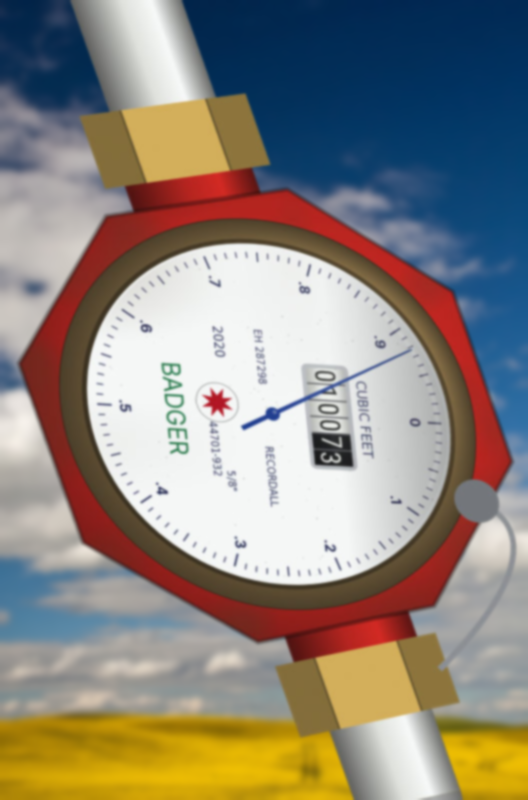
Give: **10072.92** ft³
